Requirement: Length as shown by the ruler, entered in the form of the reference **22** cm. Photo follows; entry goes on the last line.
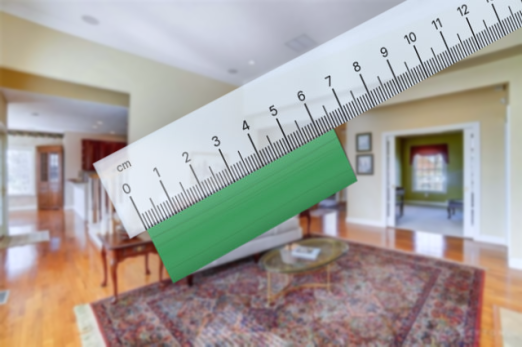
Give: **6.5** cm
